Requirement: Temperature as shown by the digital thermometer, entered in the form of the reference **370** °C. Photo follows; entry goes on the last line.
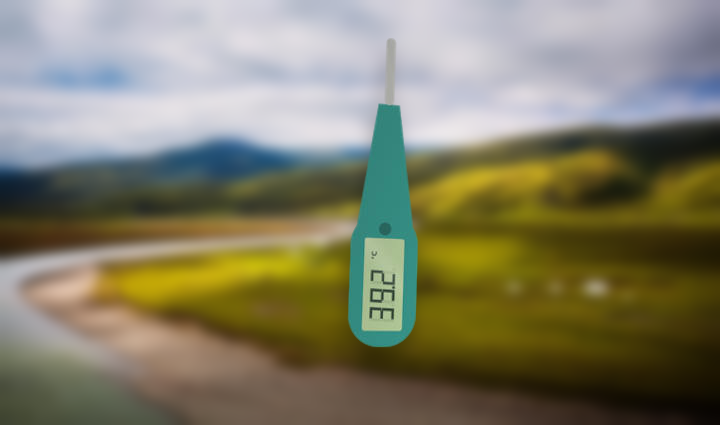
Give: **39.2** °C
